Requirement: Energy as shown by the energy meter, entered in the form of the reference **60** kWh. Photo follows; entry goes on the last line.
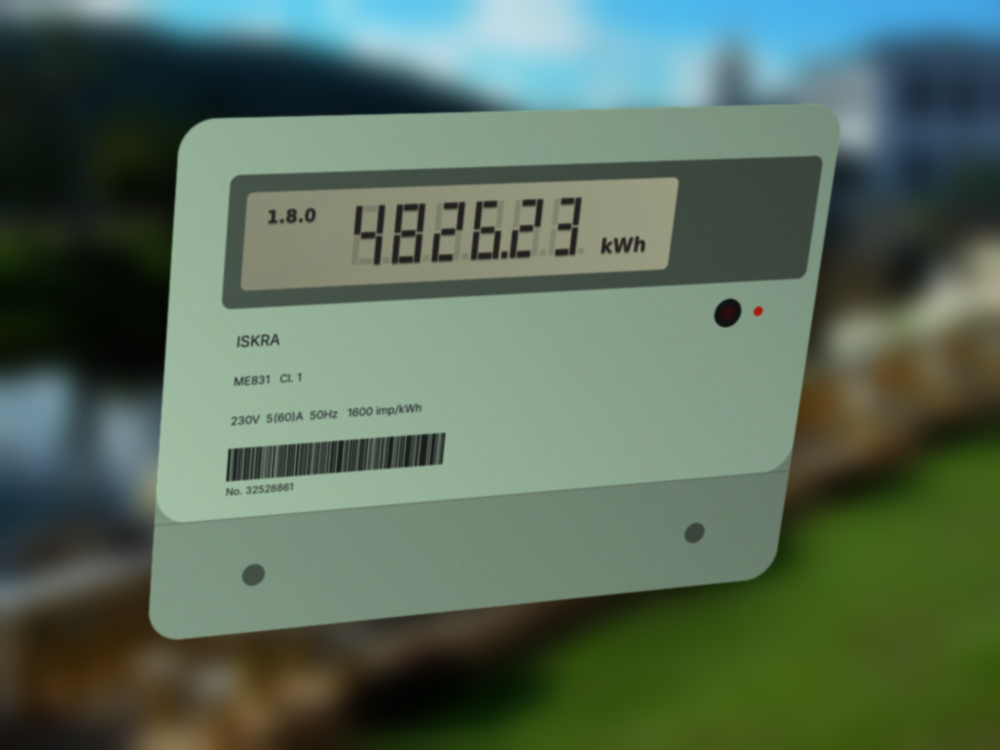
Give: **4826.23** kWh
